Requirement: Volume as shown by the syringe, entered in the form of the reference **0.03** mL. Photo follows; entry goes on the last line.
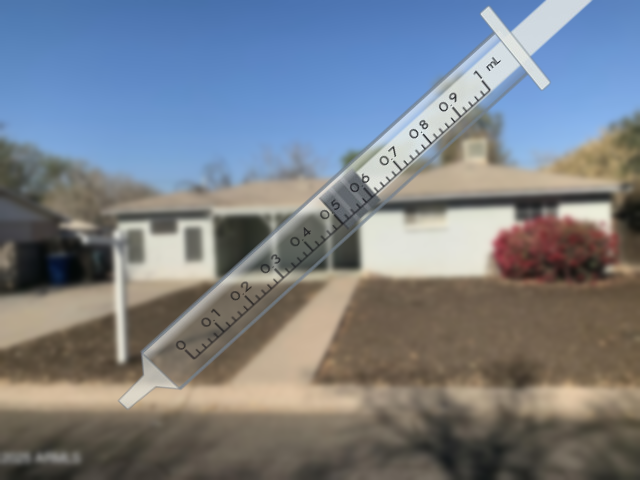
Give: **0.5** mL
